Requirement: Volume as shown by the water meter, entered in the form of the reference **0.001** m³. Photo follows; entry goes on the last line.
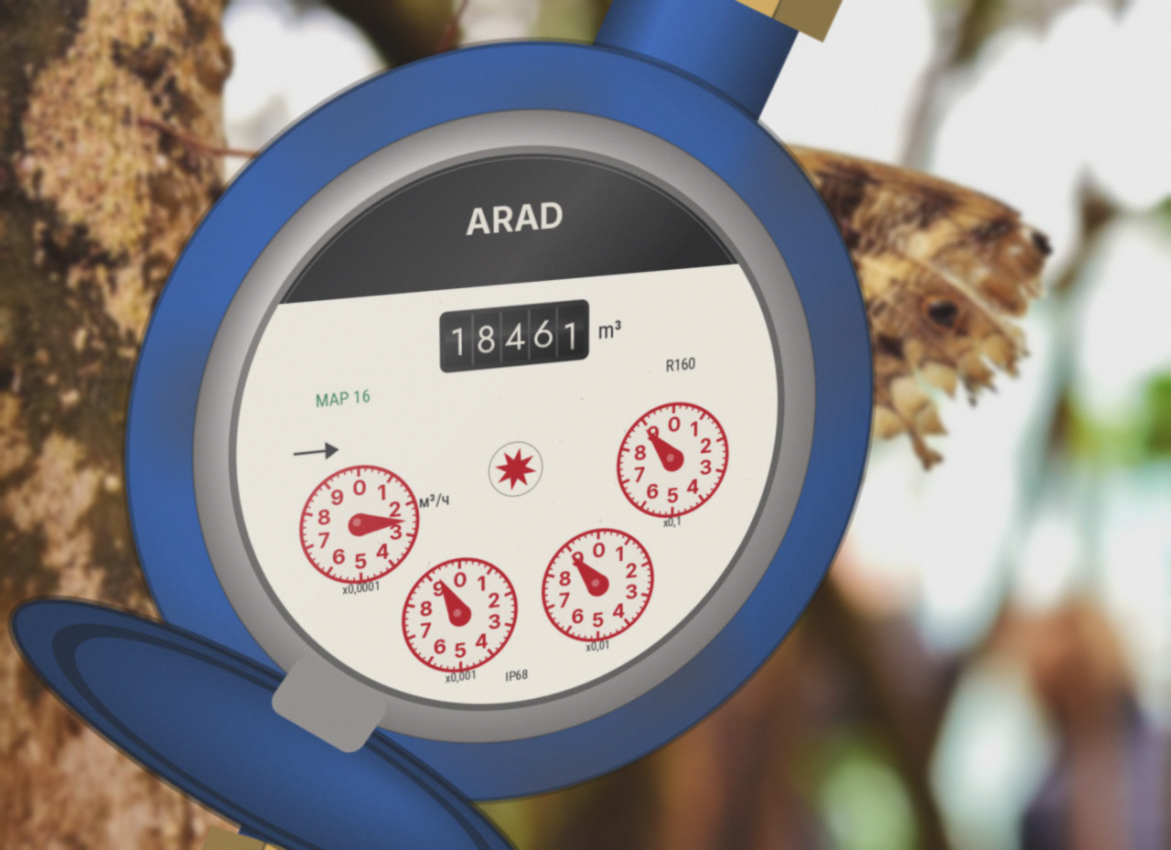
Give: **18460.8892** m³
